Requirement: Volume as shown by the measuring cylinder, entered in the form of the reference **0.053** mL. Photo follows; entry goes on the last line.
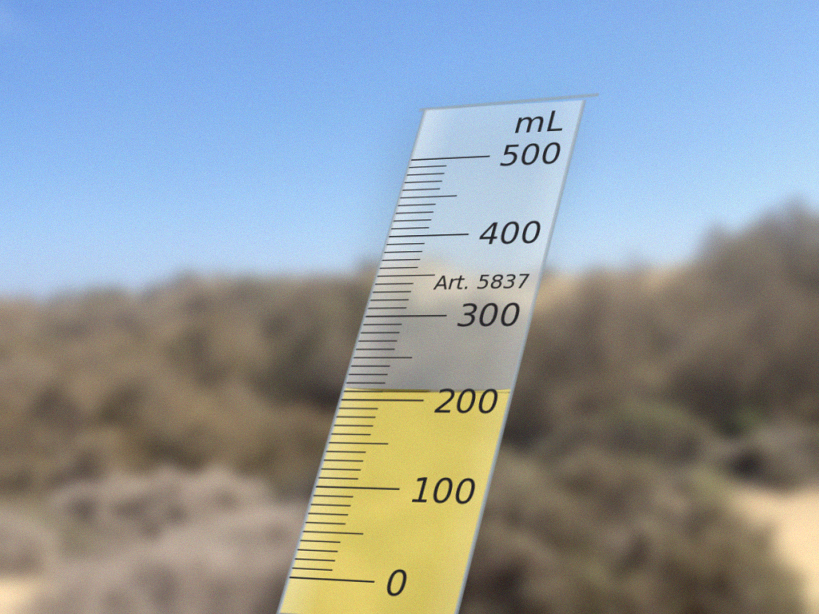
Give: **210** mL
